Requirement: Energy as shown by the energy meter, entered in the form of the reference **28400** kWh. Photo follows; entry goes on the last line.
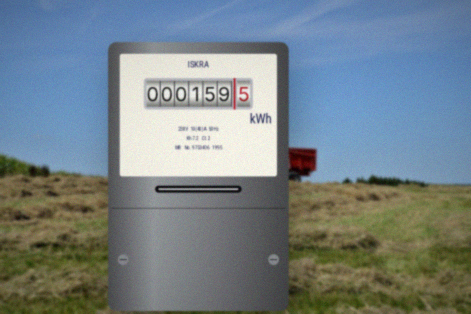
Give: **159.5** kWh
